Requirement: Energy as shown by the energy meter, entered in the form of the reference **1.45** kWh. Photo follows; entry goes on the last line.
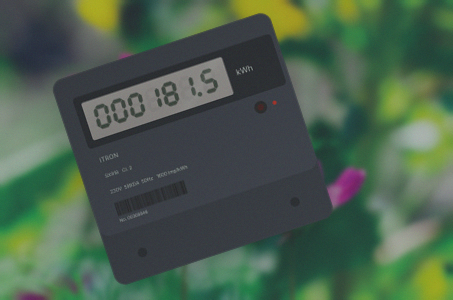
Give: **181.5** kWh
